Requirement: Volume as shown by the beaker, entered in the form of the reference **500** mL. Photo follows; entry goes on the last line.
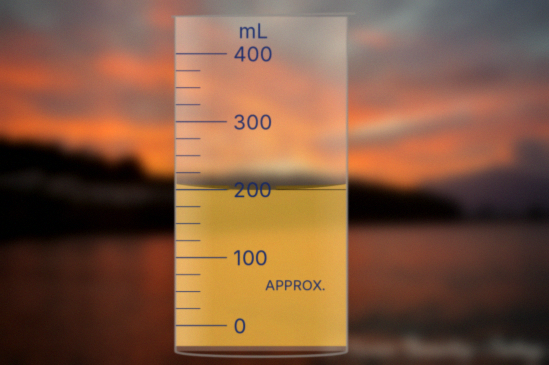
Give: **200** mL
